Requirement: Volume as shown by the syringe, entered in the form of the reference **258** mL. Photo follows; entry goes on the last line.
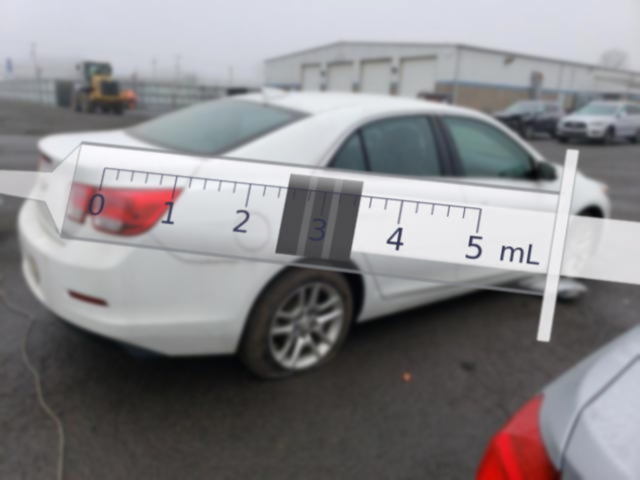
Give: **2.5** mL
